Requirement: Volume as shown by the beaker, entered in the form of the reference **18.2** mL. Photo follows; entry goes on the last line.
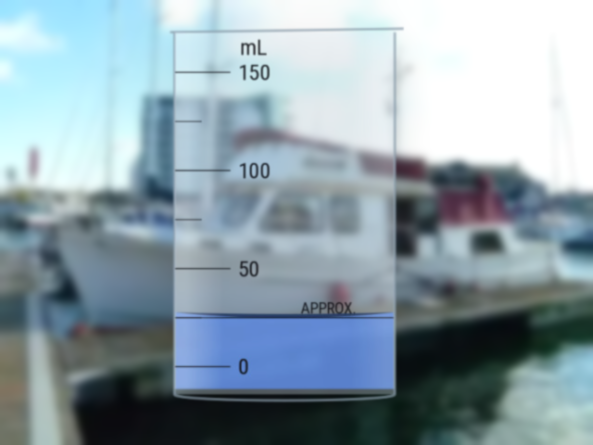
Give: **25** mL
